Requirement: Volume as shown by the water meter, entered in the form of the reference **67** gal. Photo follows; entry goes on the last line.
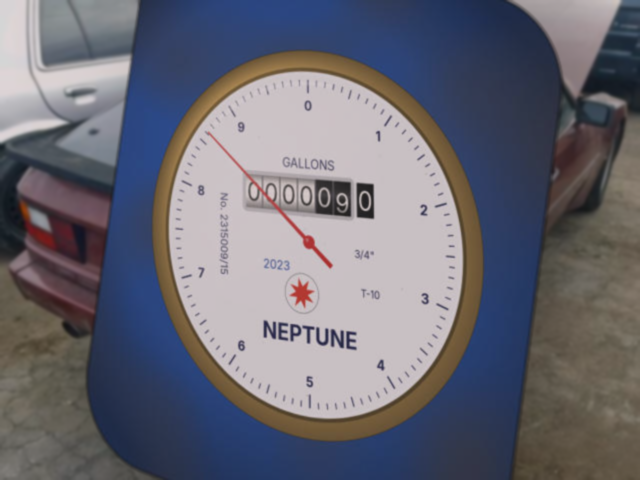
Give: **88.6** gal
